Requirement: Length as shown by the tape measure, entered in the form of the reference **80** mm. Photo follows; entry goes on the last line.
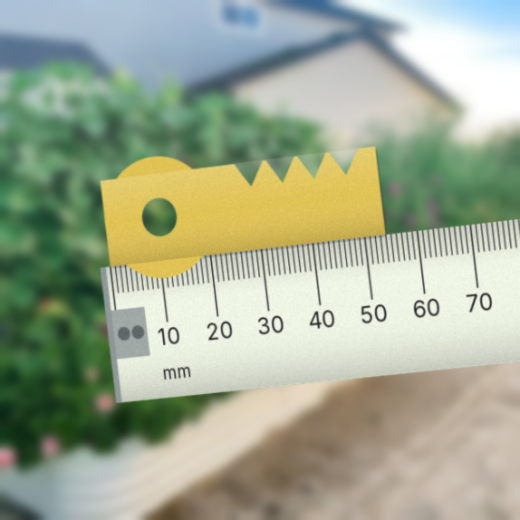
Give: **54** mm
